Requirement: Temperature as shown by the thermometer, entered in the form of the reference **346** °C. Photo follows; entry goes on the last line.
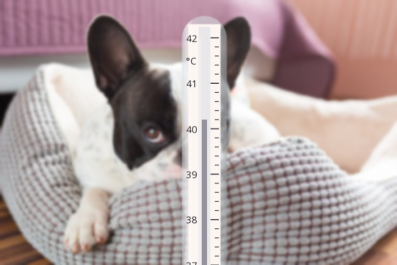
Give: **40.2** °C
